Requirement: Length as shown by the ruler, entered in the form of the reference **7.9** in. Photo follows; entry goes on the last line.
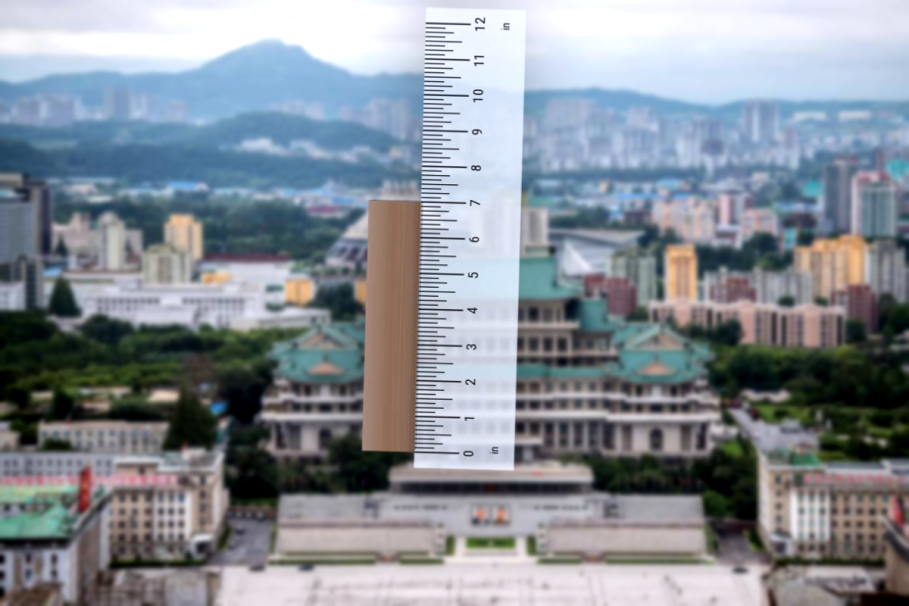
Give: **7** in
